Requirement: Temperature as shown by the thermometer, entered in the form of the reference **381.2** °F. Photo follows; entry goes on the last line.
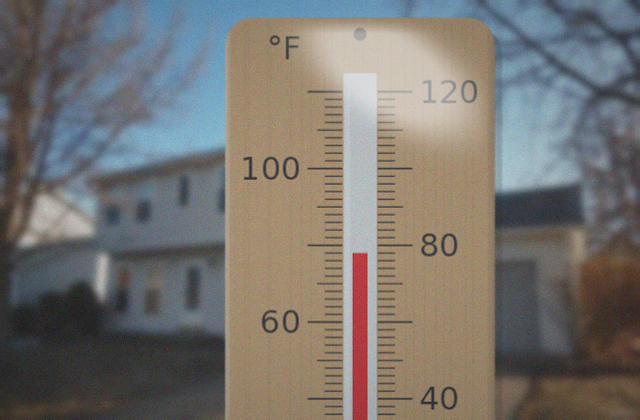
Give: **78** °F
